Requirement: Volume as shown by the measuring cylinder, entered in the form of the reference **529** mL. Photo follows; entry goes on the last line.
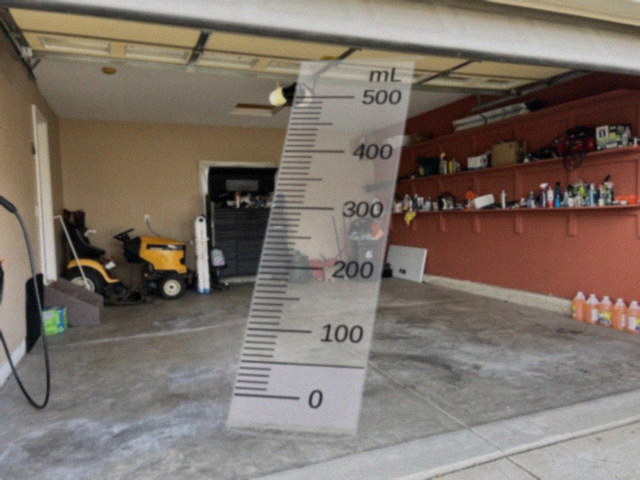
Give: **50** mL
